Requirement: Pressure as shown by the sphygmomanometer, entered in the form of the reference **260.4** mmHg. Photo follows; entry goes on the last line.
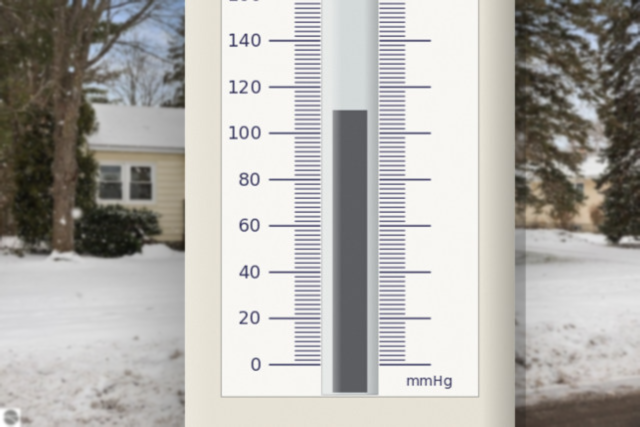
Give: **110** mmHg
